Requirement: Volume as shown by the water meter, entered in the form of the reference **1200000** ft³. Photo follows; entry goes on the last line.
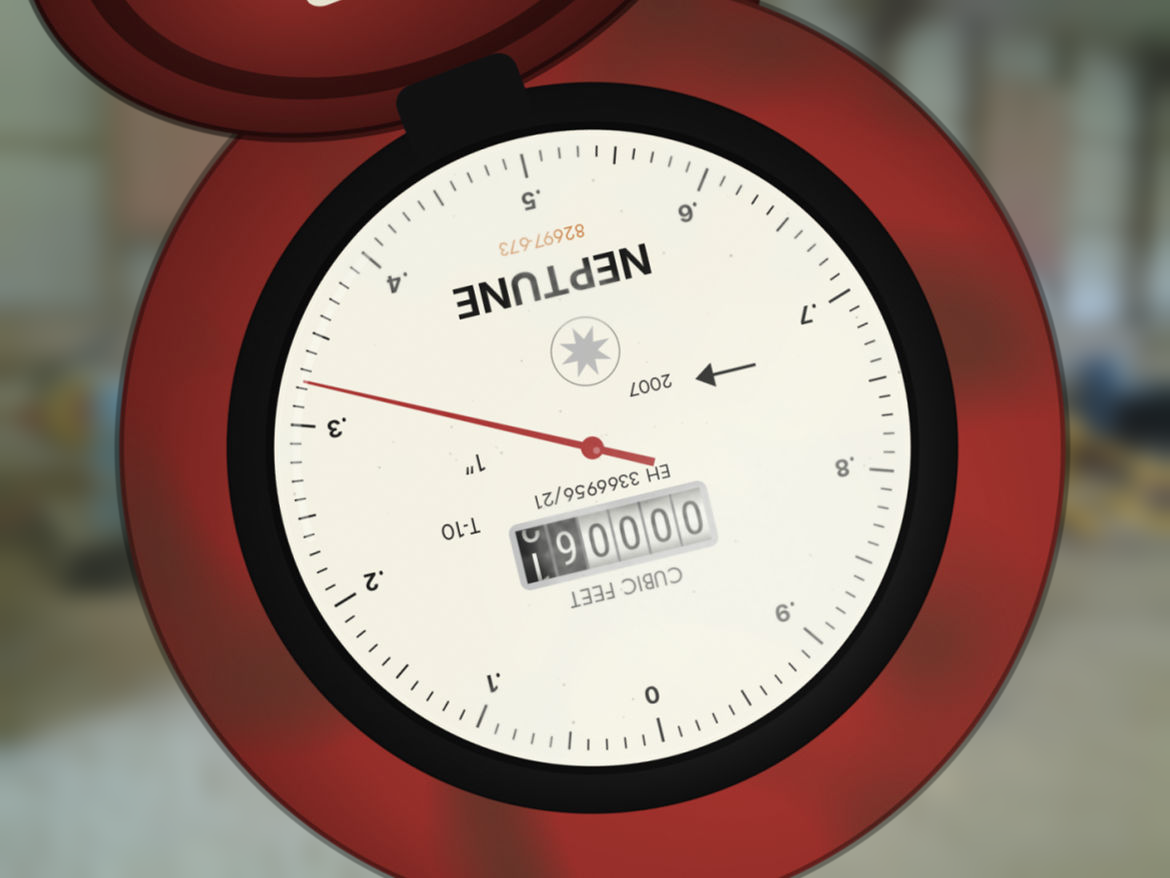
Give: **61.32** ft³
